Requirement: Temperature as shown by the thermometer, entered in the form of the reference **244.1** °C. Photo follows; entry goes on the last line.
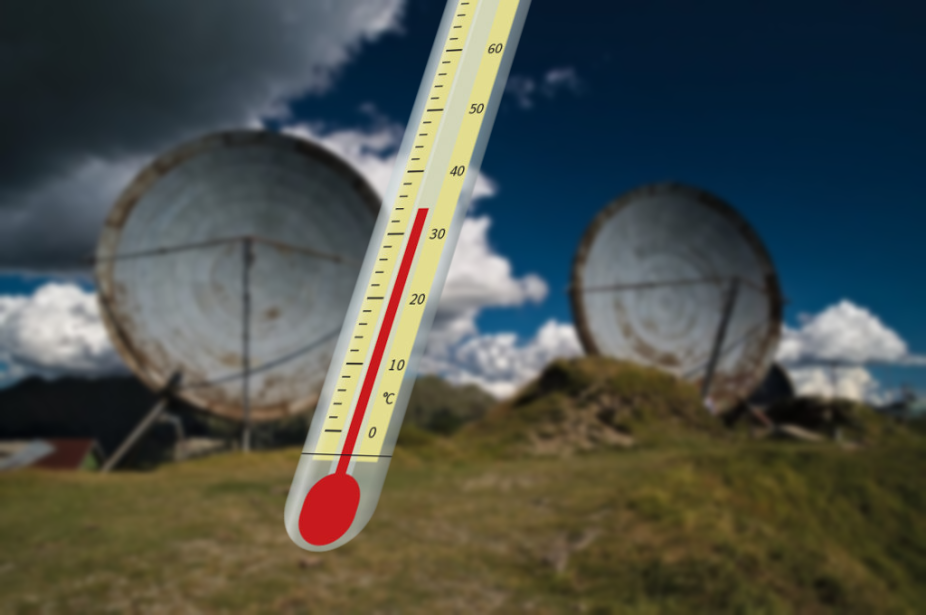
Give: **34** °C
